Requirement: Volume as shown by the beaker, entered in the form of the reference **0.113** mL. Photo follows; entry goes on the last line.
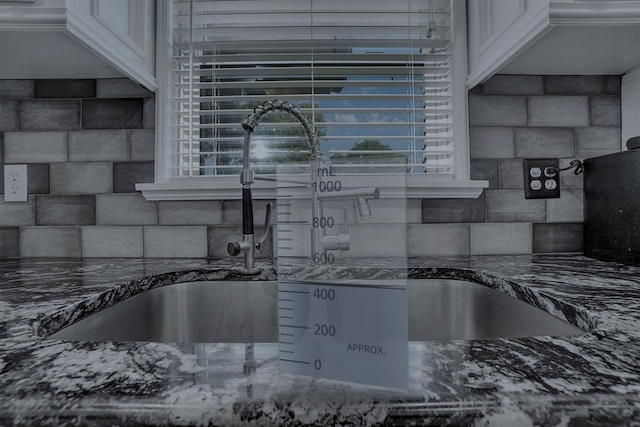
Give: **450** mL
